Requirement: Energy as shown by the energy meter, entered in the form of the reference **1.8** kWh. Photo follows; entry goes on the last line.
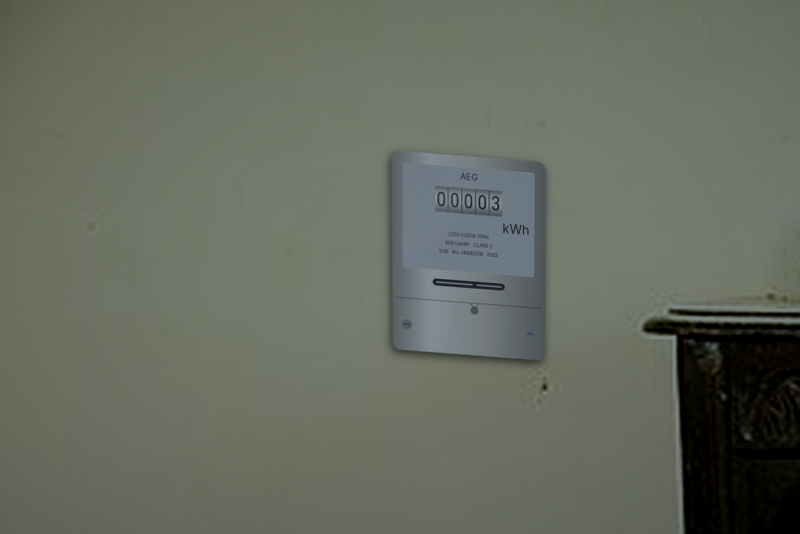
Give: **3** kWh
